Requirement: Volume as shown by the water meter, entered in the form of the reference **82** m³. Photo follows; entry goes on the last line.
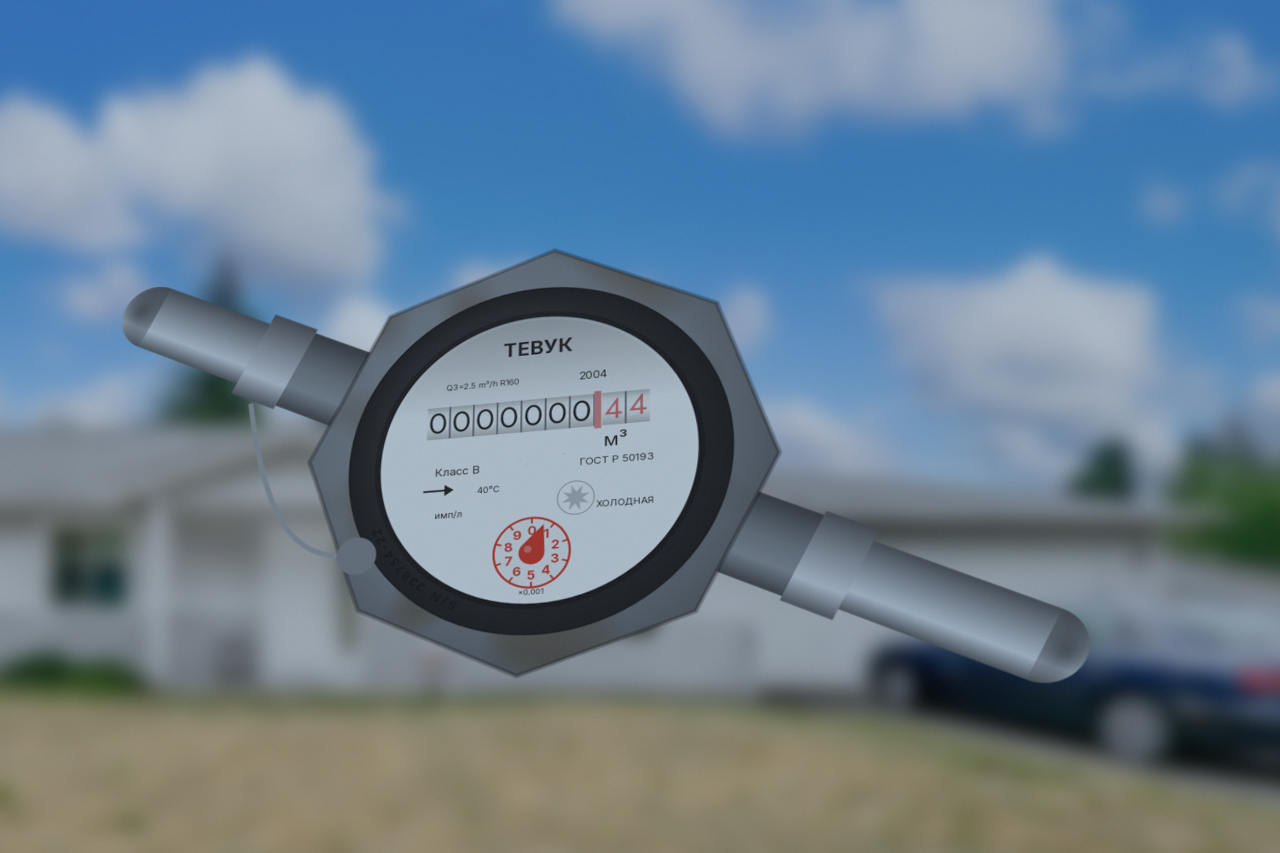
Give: **0.440** m³
